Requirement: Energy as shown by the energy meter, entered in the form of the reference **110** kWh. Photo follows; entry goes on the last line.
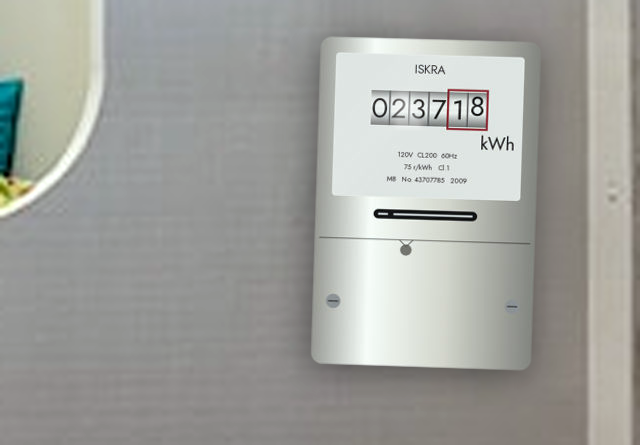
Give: **237.18** kWh
